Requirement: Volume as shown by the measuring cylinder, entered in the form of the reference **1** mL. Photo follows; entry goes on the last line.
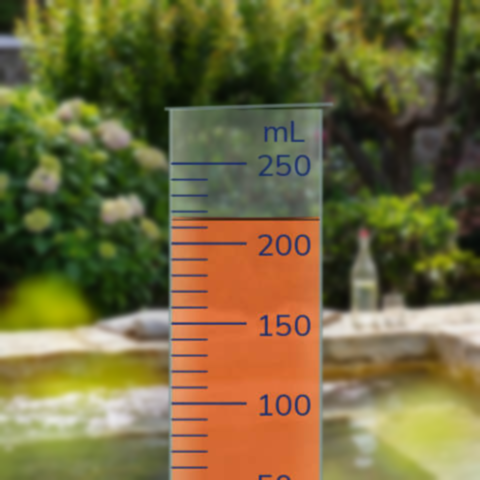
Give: **215** mL
